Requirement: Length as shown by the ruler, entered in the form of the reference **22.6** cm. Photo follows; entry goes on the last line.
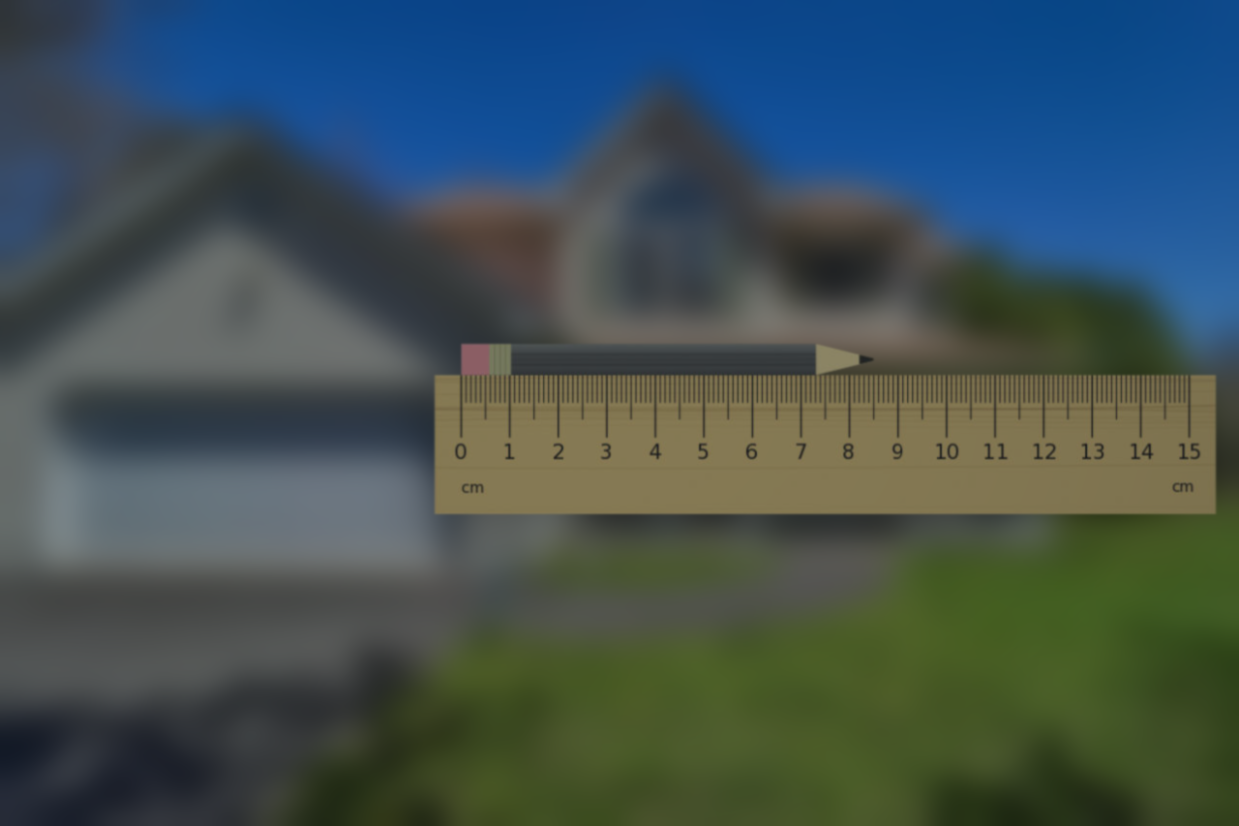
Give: **8.5** cm
